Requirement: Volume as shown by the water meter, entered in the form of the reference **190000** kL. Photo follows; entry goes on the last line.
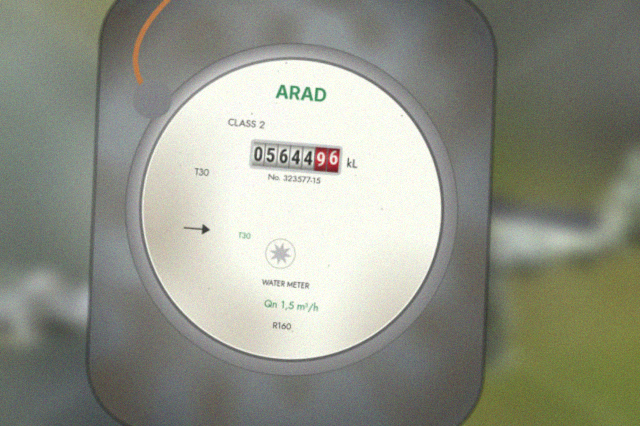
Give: **5644.96** kL
